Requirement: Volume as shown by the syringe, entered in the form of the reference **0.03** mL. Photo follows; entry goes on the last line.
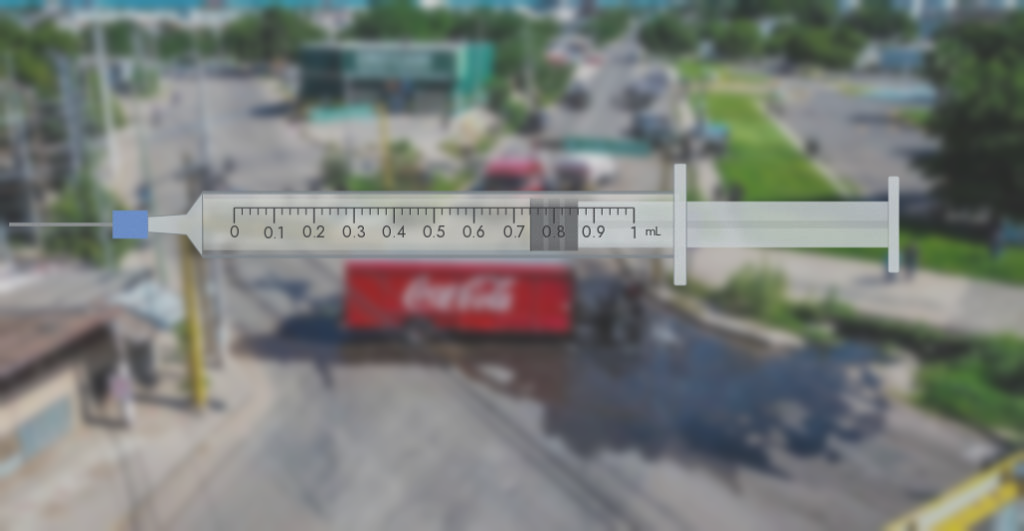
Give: **0.74** mL
